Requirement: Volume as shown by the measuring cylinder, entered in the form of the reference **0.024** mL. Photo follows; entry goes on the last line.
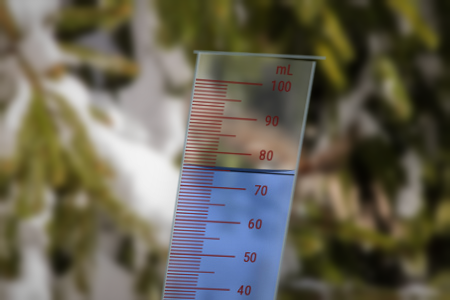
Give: **75** mL
